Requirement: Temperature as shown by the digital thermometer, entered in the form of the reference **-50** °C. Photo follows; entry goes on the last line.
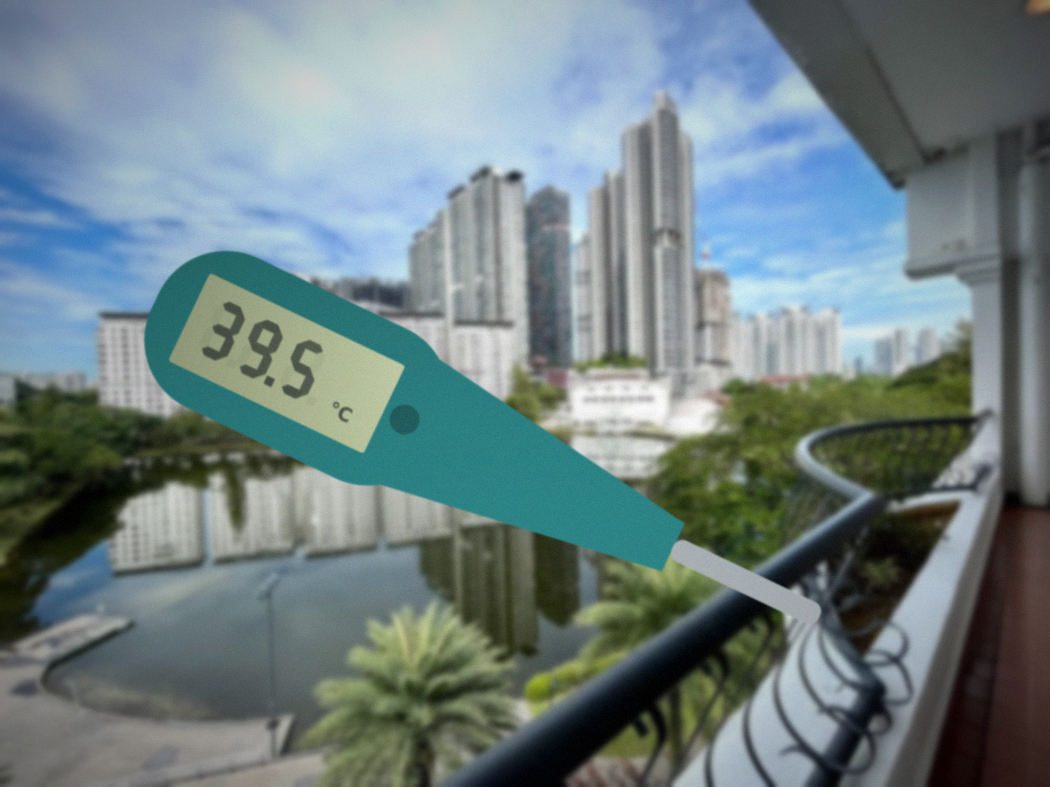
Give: **39.5** °C
